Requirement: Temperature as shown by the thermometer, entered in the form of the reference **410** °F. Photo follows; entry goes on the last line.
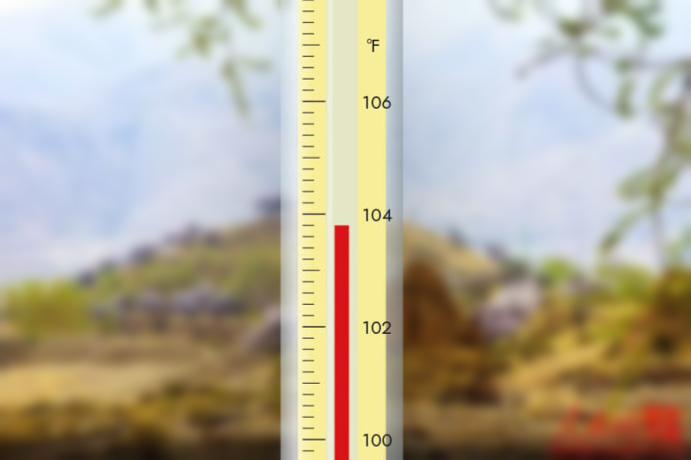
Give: **103.8** °F
